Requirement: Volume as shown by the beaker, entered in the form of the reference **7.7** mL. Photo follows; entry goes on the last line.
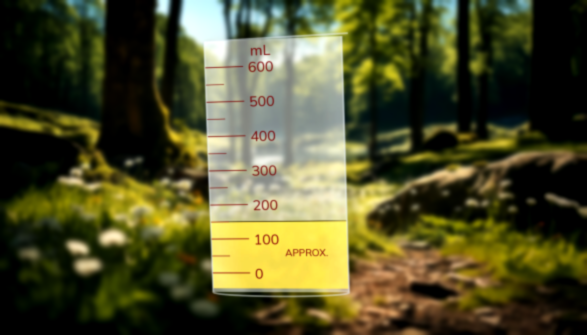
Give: **150** mL
